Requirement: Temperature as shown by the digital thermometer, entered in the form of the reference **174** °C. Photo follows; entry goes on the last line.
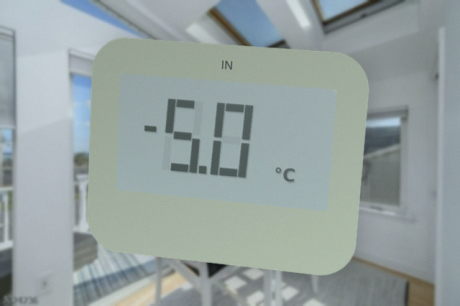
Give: **-5.0** °C
